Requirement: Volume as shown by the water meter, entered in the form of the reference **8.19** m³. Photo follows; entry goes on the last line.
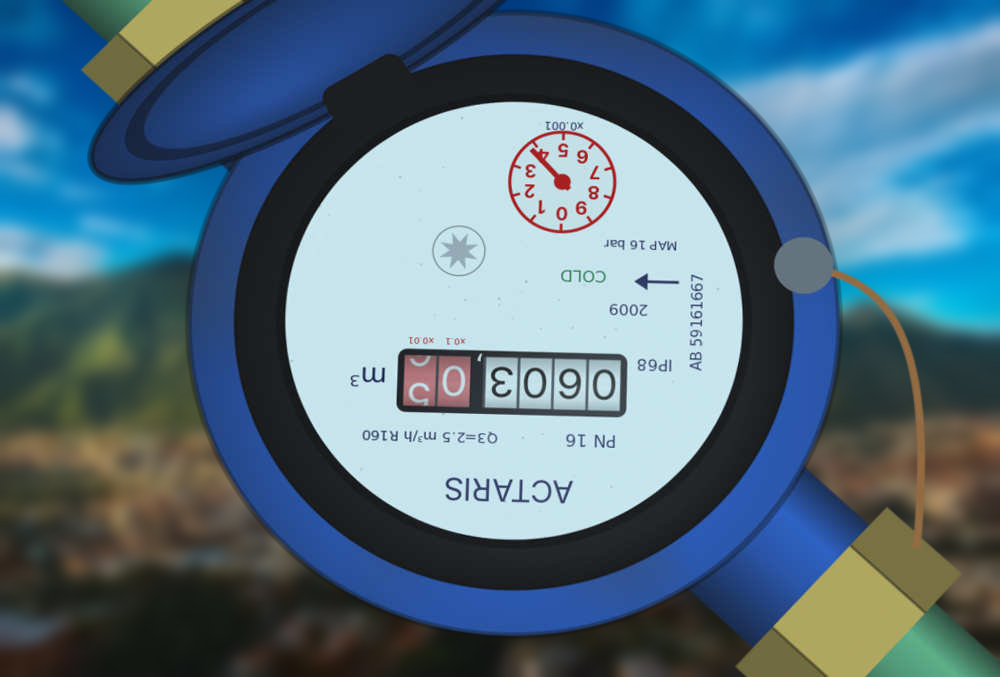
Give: **603.053** m³
